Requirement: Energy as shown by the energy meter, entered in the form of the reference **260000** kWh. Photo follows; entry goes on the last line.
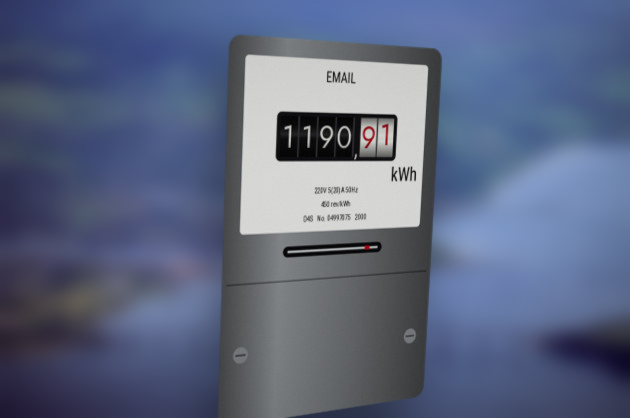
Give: **1190.91** kWh
